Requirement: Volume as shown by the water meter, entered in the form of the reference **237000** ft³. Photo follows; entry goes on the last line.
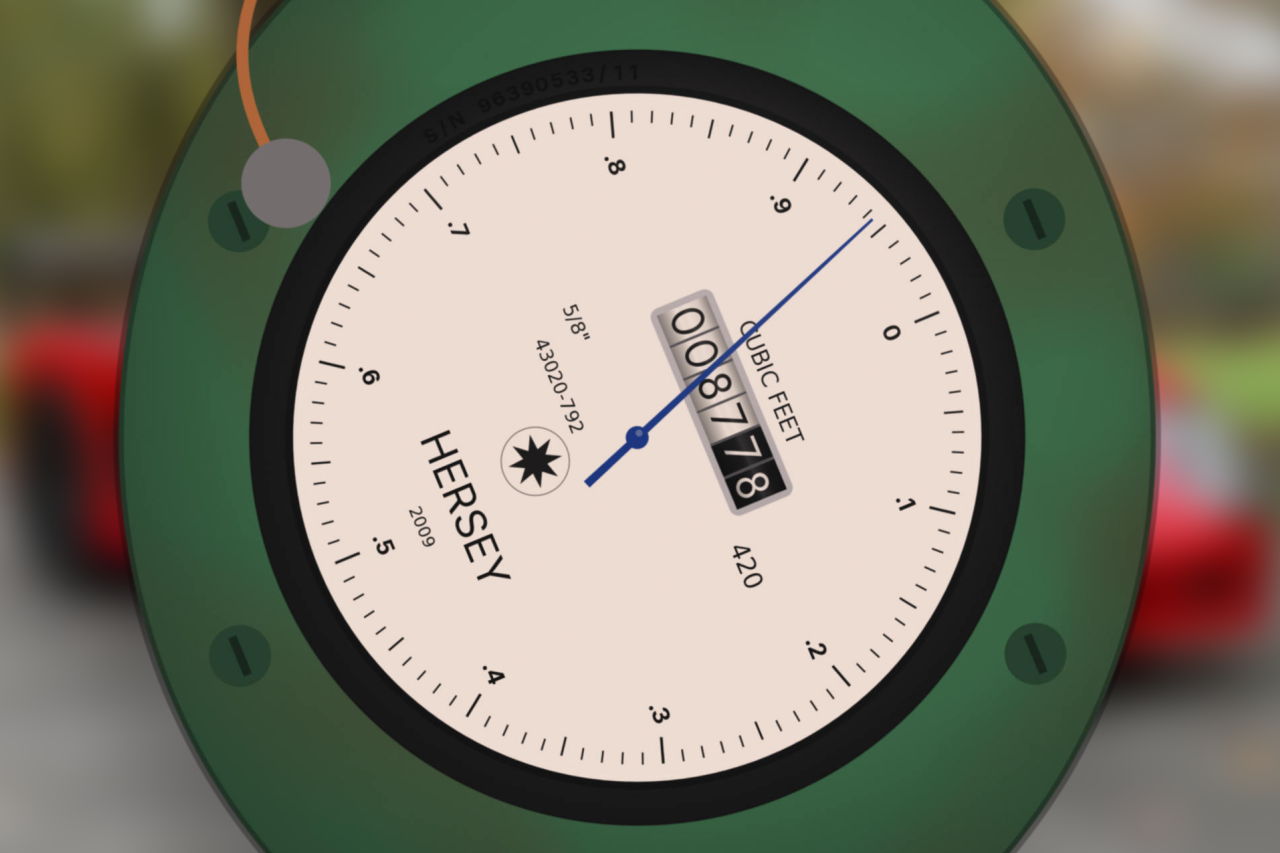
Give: **8777.94** ft³
